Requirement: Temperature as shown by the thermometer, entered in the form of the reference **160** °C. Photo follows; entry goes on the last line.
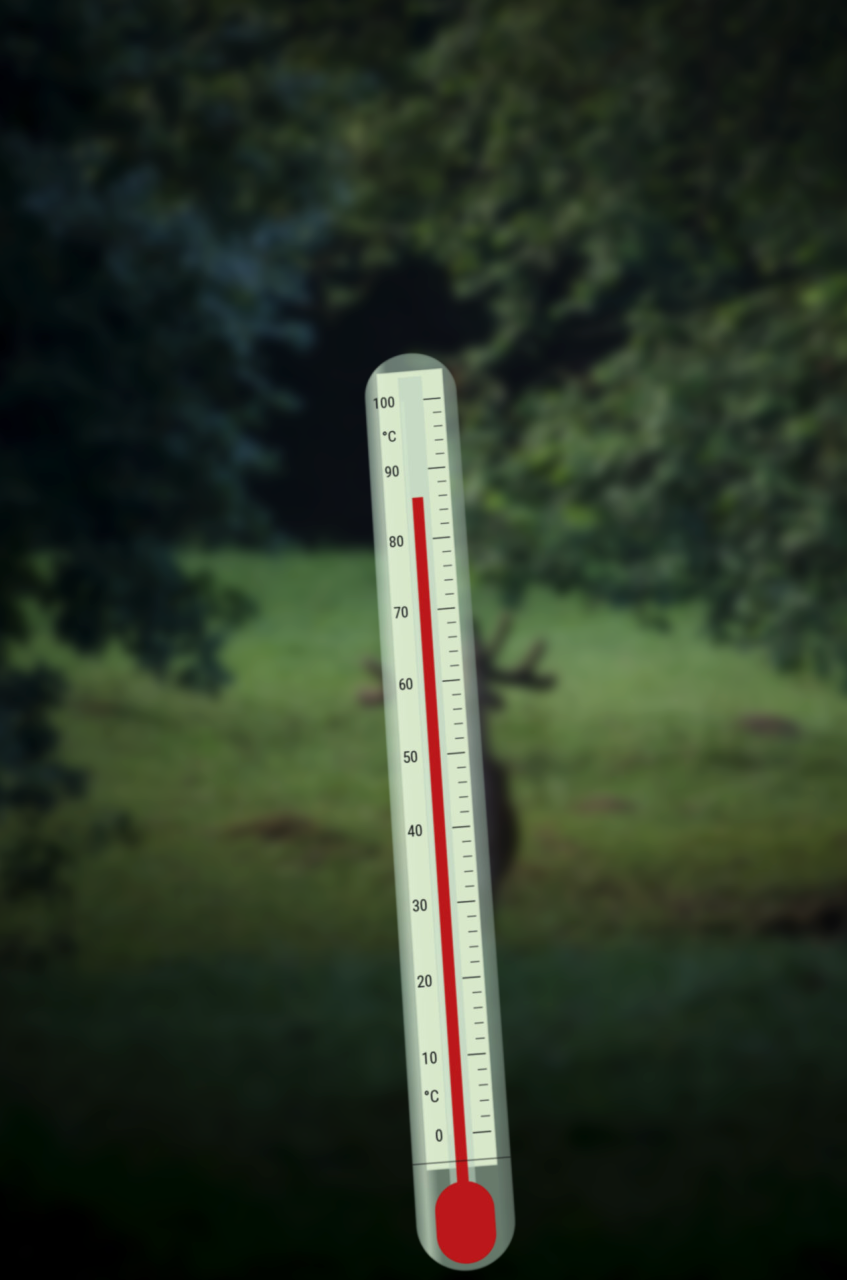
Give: **86** °C
